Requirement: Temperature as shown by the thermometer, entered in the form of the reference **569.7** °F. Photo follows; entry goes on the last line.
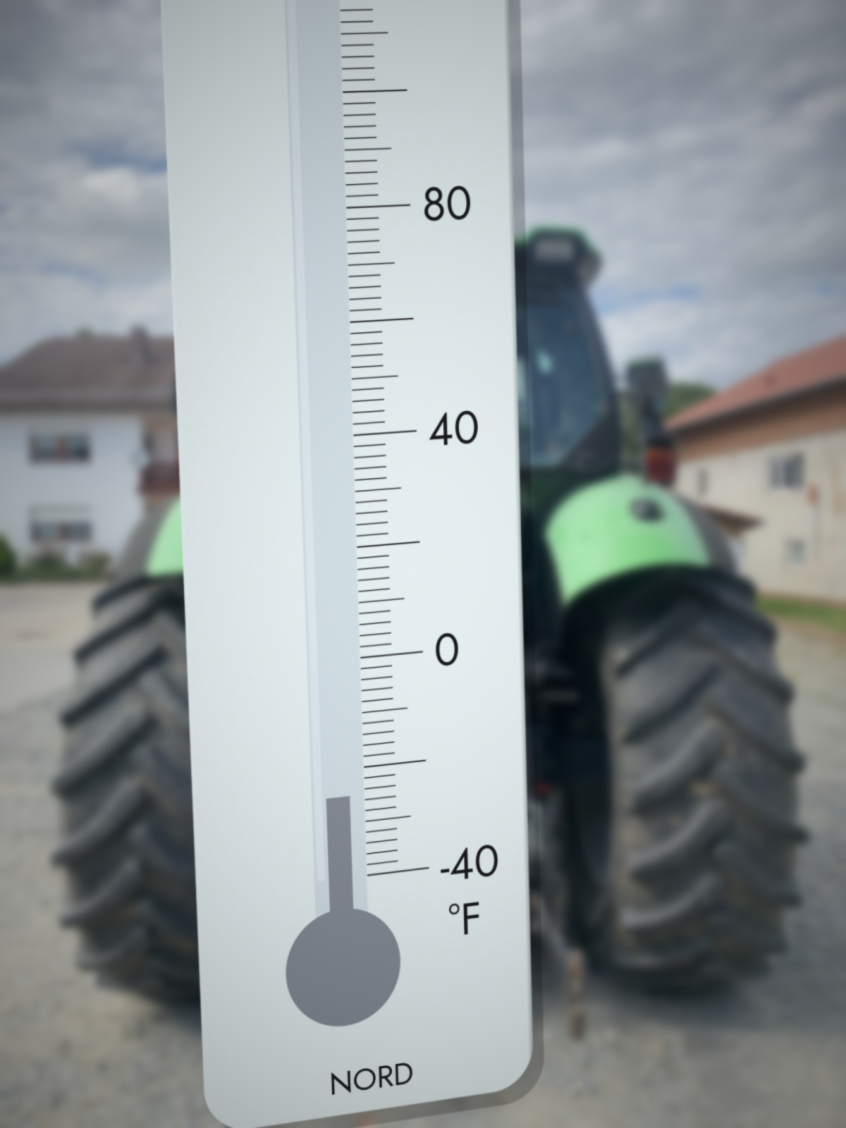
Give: **-25** °F
